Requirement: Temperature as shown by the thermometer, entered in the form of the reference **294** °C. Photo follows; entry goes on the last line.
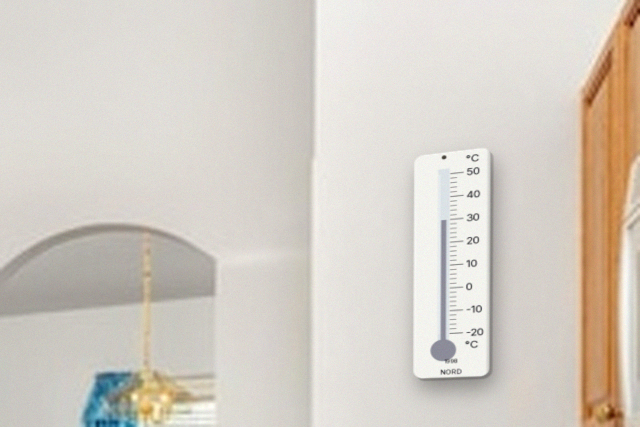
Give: **30** °C
